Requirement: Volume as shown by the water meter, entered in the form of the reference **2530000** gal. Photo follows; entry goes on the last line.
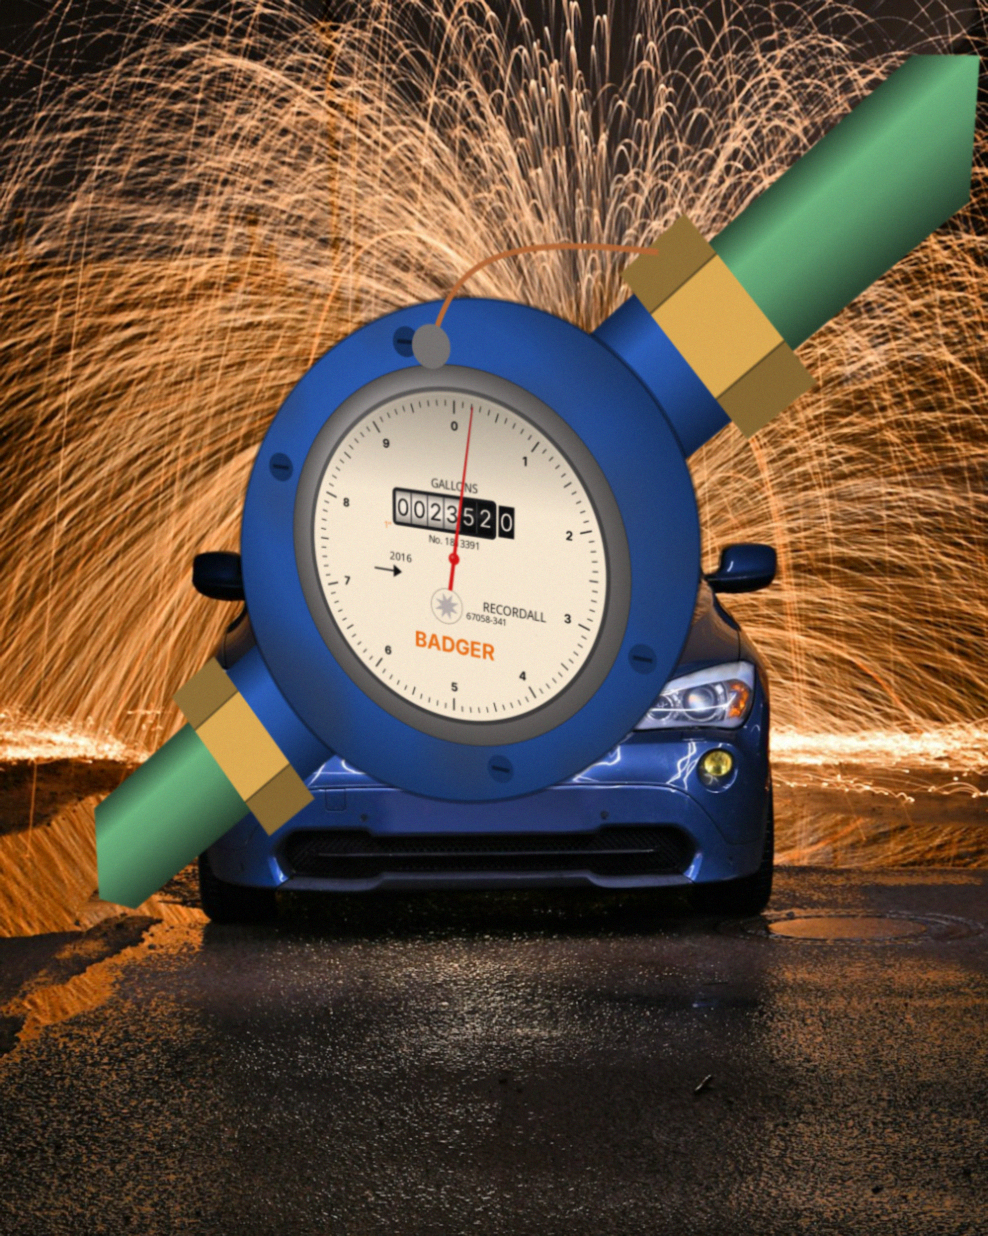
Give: **23520.2** gal
